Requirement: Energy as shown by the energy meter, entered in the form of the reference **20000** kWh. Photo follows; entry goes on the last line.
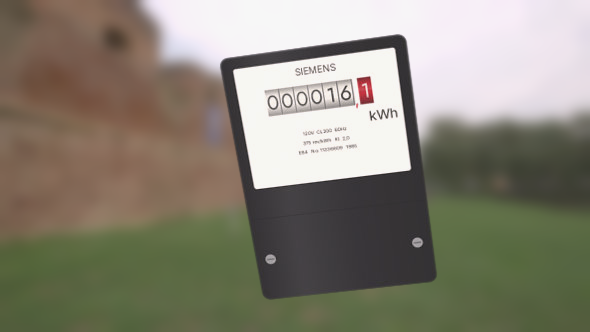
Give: **16.1** kWh
